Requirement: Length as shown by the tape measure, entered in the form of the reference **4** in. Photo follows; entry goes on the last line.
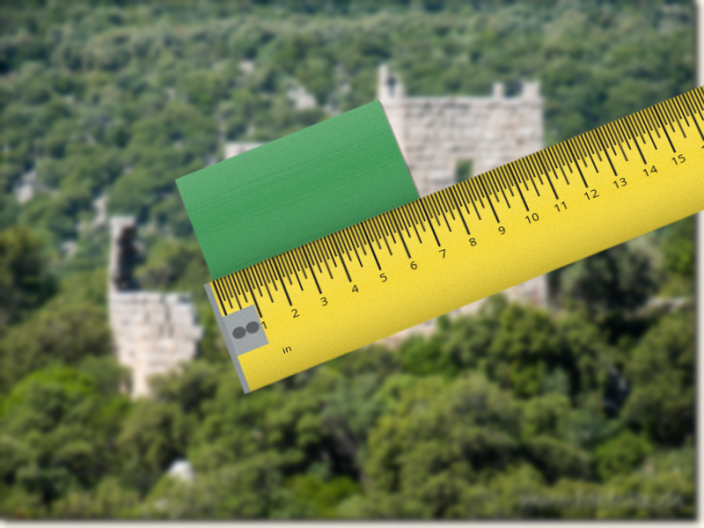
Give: **7** in
